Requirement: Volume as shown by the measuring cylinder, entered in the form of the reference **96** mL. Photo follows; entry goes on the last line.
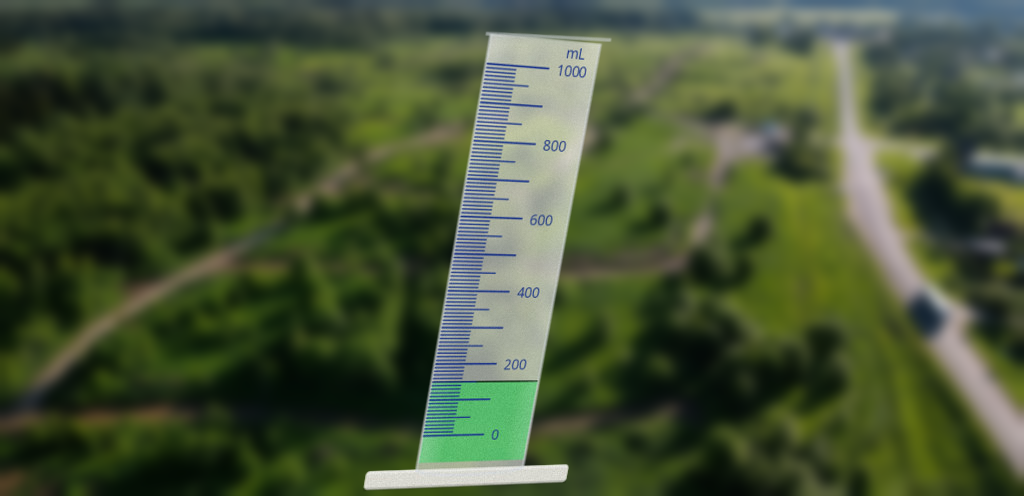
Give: **150** mL
